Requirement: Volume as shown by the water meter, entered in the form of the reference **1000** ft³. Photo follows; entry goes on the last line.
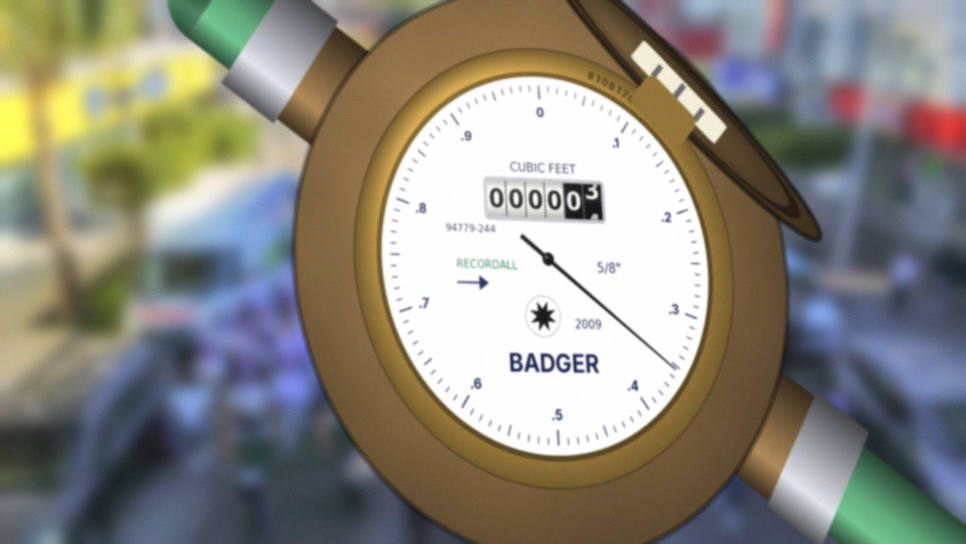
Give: **3.35** ft³
